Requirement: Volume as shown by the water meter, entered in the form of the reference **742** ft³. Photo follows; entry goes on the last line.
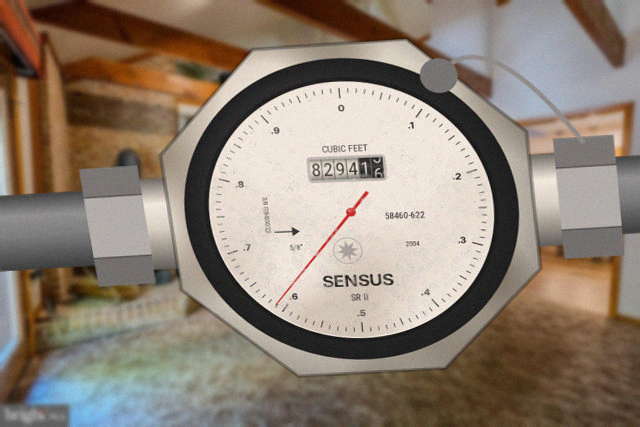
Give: **829415.61** ft³
